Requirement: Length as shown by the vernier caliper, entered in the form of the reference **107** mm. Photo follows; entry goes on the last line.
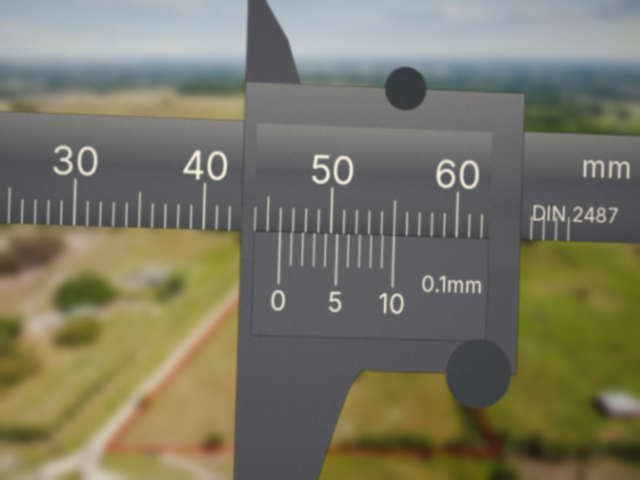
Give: **46.0** mm
